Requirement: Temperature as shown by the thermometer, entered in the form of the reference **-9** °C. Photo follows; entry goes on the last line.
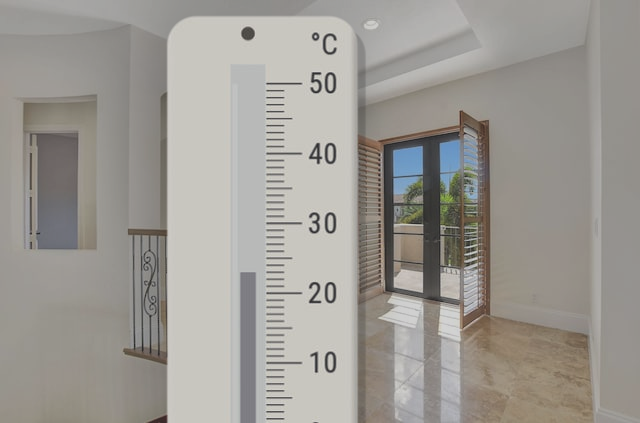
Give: **23** °C
